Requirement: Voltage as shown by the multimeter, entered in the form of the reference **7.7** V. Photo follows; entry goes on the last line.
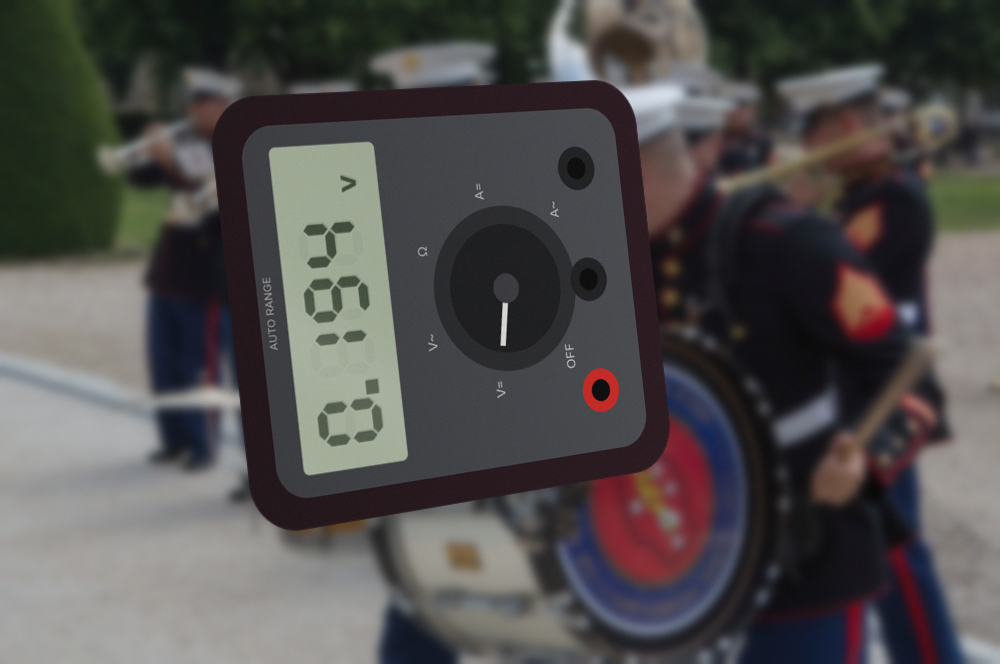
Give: **0.194** V
